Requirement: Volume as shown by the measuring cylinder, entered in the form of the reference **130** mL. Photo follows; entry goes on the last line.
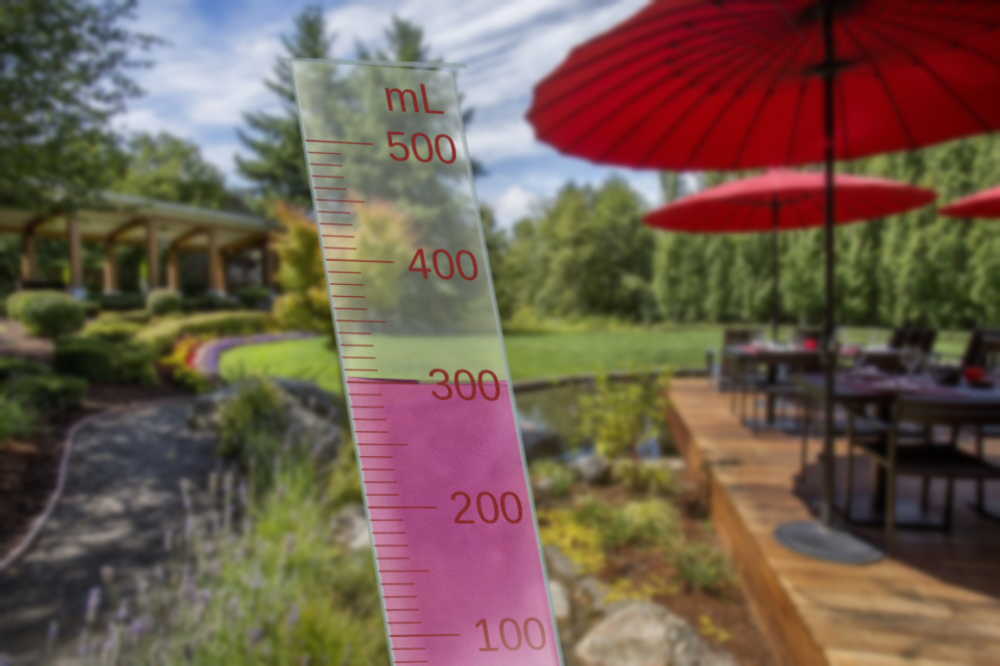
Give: **300** mL
